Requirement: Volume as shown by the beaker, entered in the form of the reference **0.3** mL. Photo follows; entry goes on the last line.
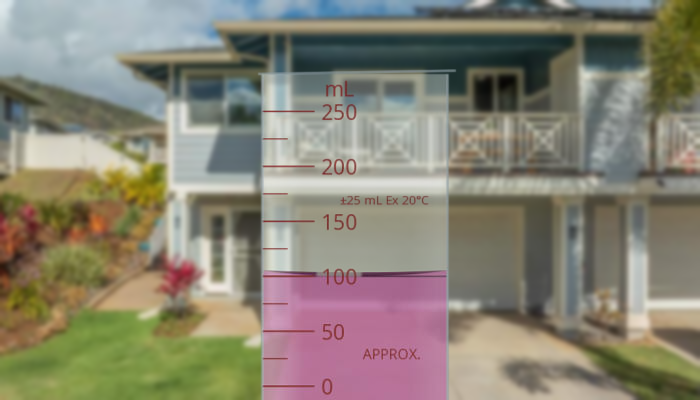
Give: **100** mL
